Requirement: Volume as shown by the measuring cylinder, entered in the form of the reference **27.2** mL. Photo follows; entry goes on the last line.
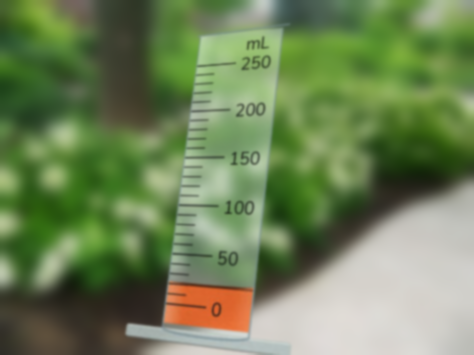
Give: **20** mL
